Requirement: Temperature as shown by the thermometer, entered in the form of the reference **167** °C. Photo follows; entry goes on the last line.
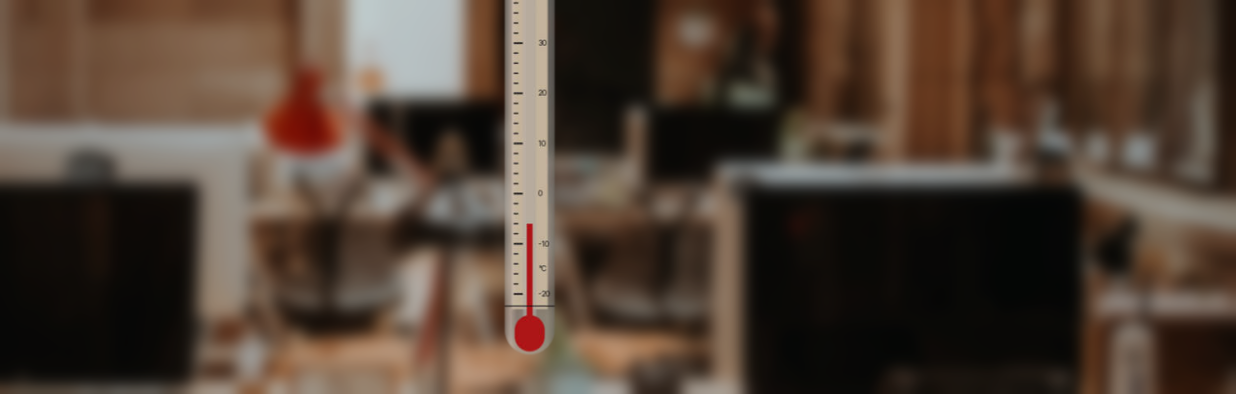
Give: **-6** °C
